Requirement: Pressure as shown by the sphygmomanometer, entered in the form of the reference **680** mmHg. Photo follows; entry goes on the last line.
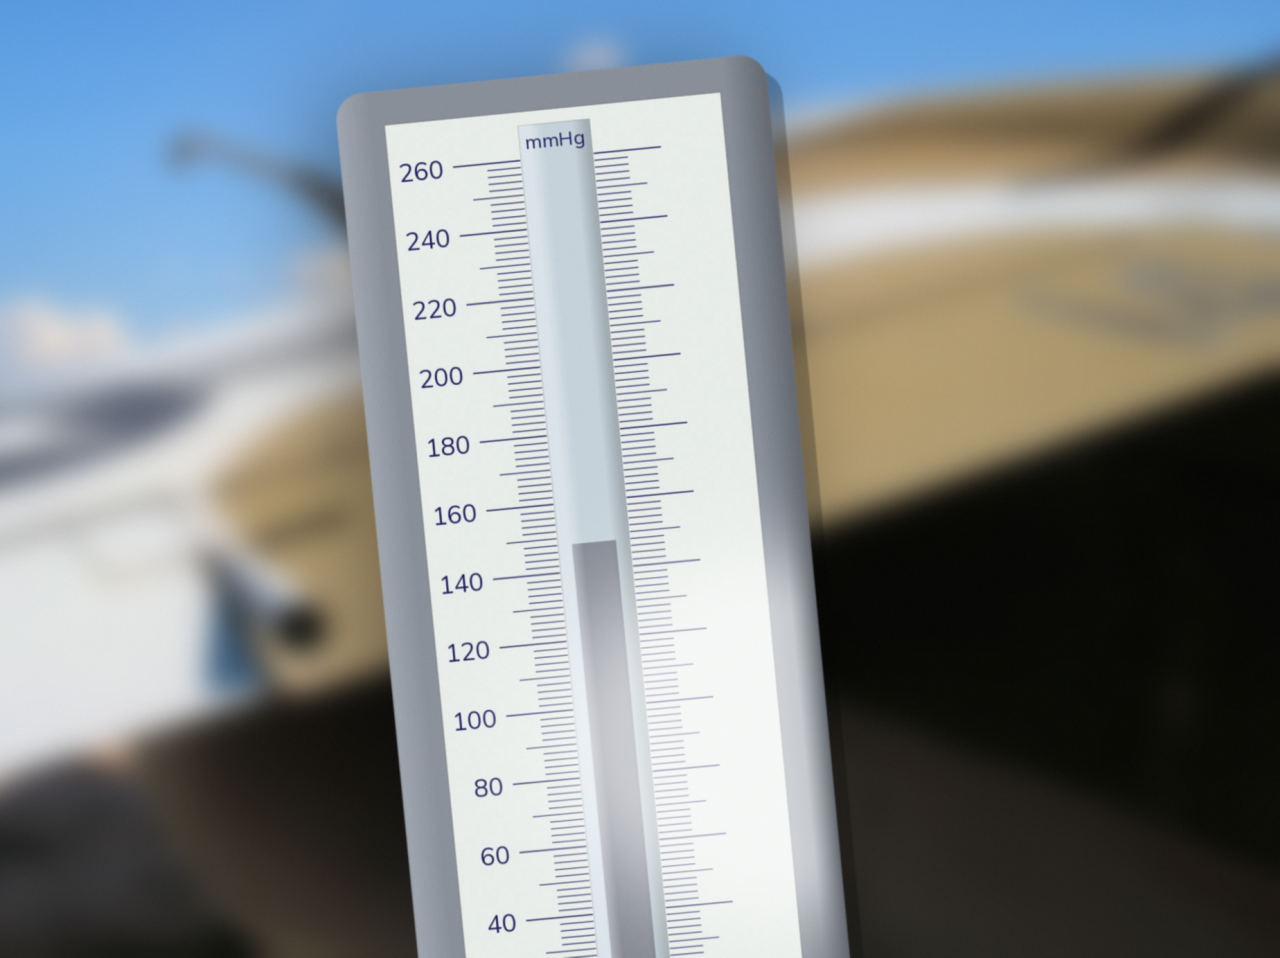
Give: **148** mmHg
